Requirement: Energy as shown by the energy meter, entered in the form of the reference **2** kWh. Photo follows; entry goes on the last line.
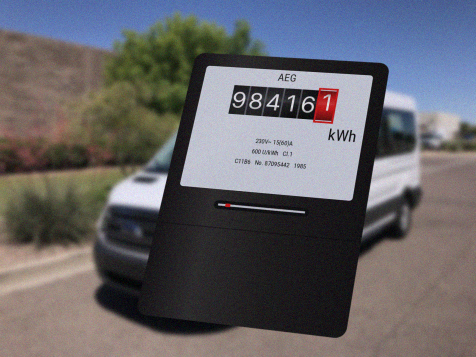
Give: **98416.1** kWh
